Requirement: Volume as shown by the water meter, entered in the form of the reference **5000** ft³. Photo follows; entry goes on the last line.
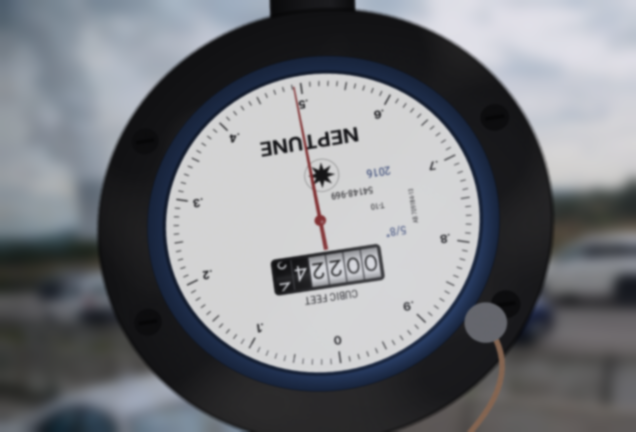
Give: **2242.49** ft³
